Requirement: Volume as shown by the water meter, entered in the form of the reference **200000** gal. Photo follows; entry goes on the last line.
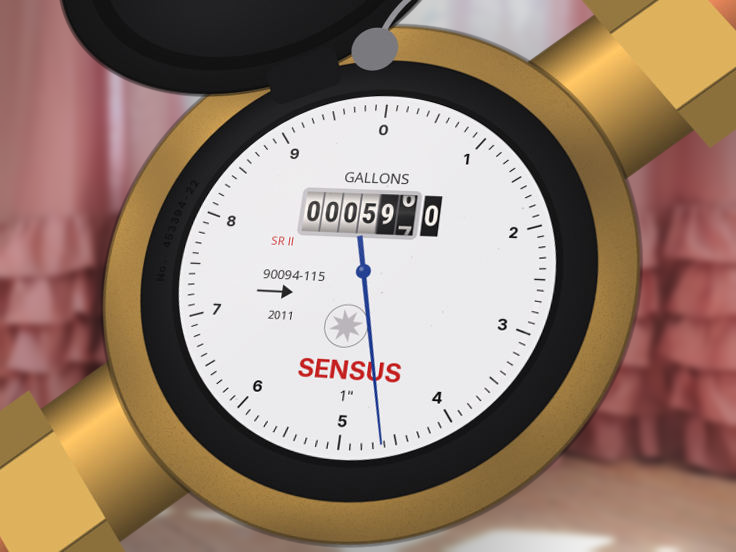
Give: **5964.6** gal
